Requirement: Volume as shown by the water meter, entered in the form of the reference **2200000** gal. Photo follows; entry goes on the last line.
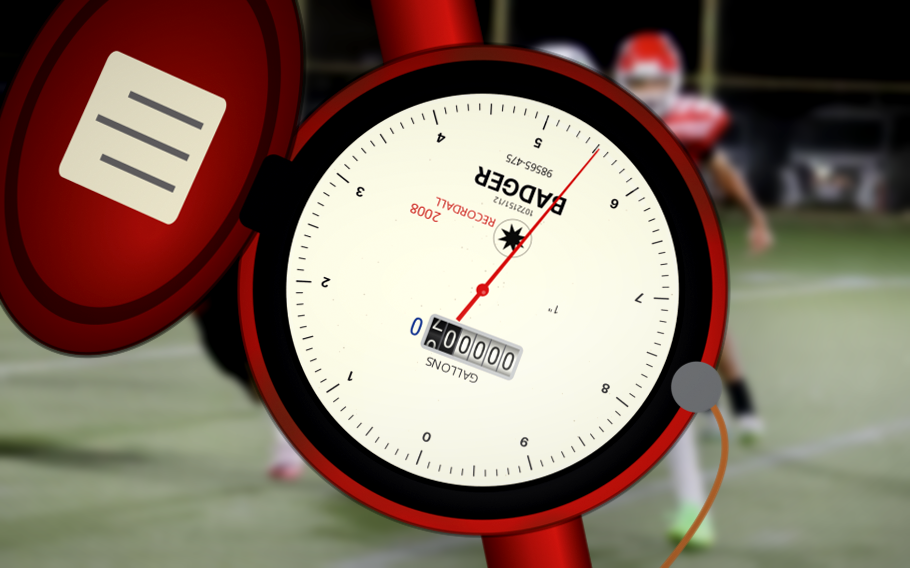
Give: **65.5** gal
